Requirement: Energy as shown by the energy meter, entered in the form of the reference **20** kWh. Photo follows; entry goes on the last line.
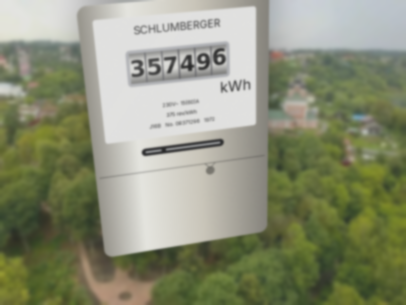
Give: **357496** kWh
